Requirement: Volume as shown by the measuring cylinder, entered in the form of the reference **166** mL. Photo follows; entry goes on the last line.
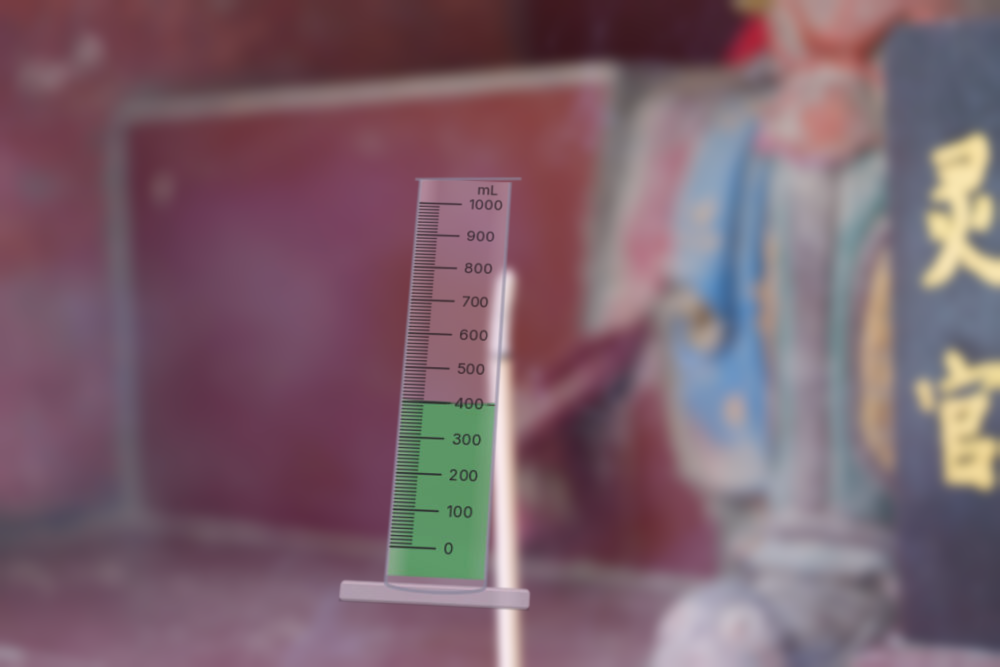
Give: **400** mL
